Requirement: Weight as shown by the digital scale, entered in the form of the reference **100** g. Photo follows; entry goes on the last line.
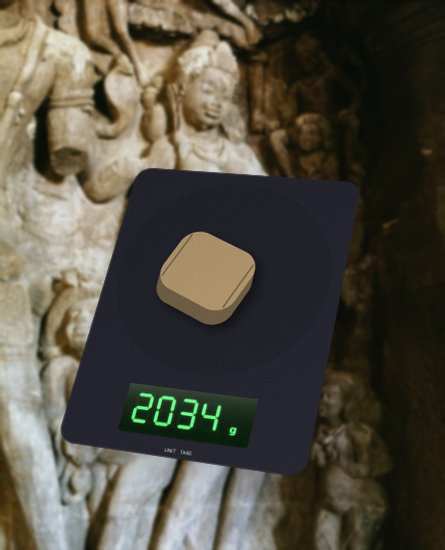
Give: **2034** g
